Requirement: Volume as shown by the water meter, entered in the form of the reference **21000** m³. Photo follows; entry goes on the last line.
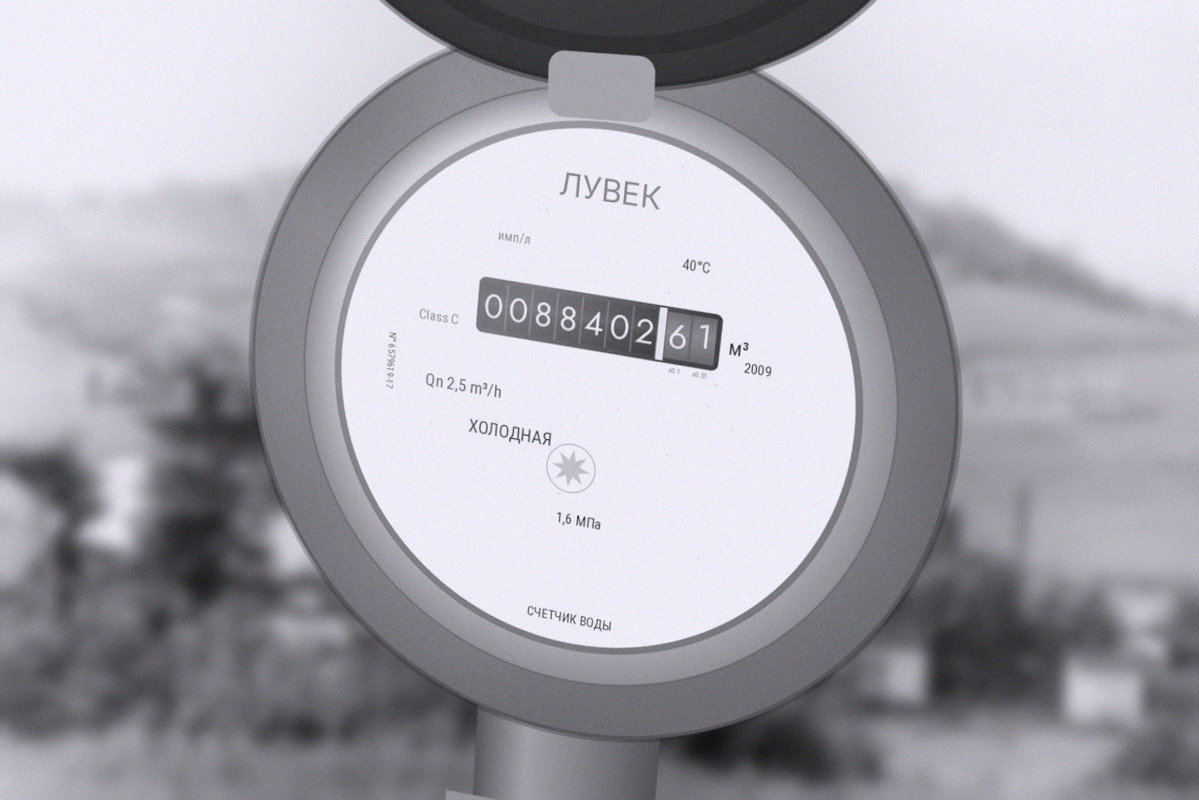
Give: **88402.61** m³
